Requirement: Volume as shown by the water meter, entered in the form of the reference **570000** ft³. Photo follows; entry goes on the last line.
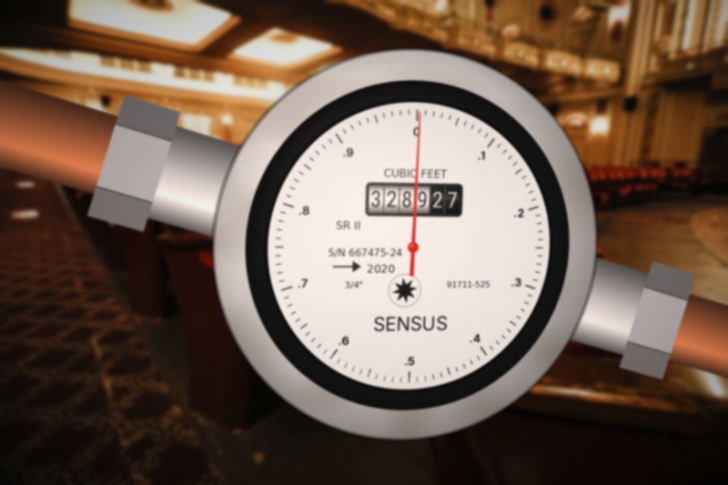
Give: **328927.00** ft³
